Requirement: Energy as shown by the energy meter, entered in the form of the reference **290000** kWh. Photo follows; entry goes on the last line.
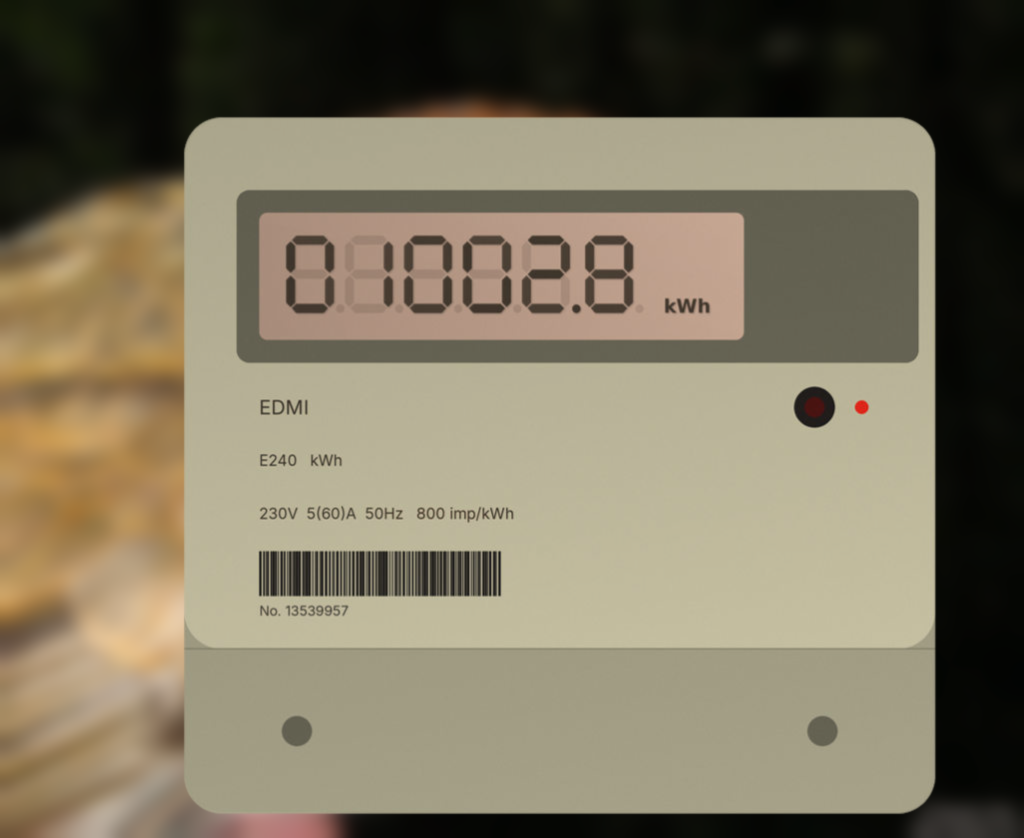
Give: **1002.8** kWh
